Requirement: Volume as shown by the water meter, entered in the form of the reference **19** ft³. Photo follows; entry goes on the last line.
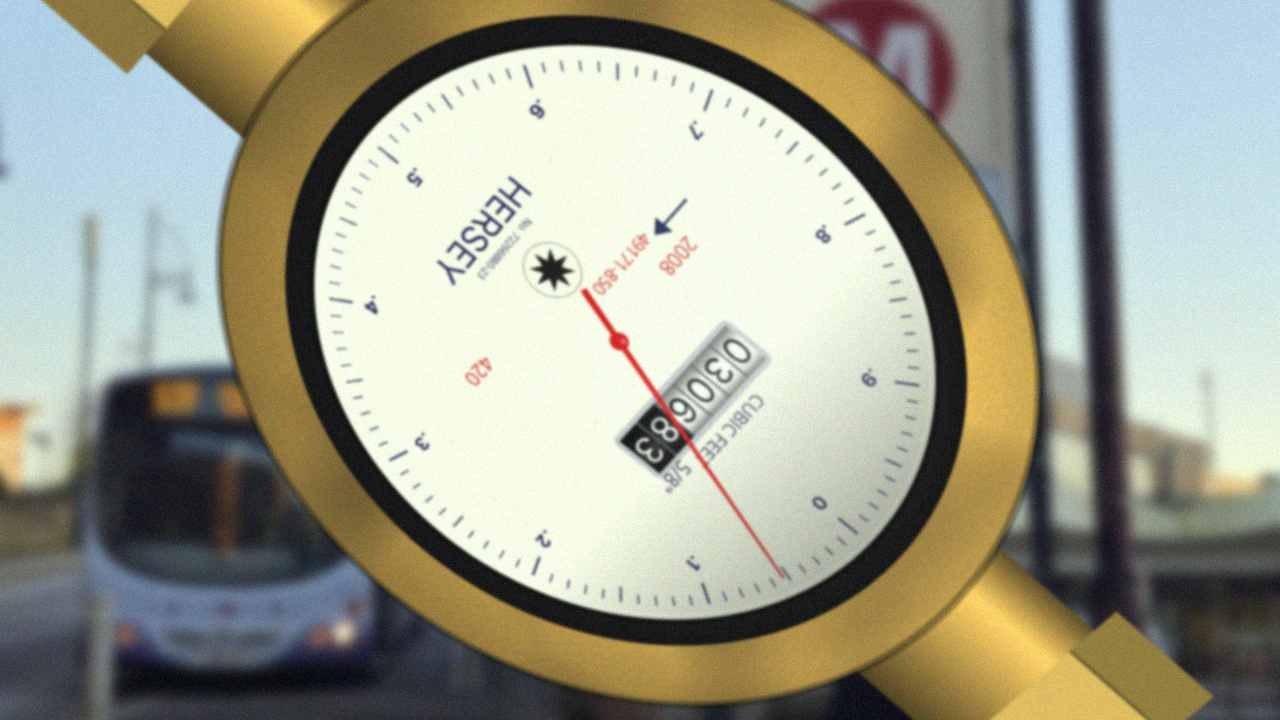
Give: **30683.05** ft³
